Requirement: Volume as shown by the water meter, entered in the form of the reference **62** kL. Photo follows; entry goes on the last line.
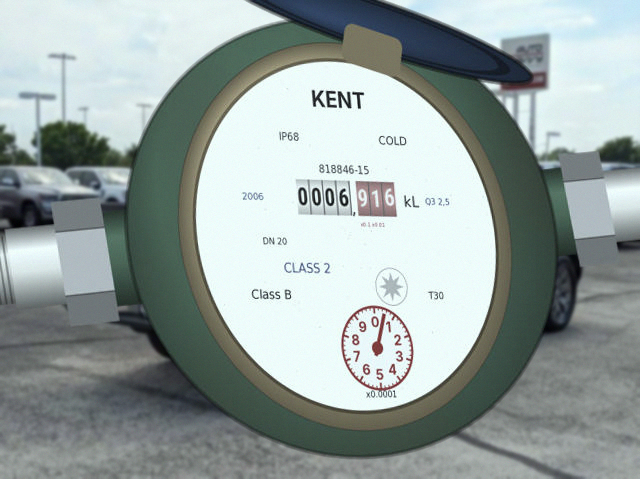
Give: **6.9160** kL
